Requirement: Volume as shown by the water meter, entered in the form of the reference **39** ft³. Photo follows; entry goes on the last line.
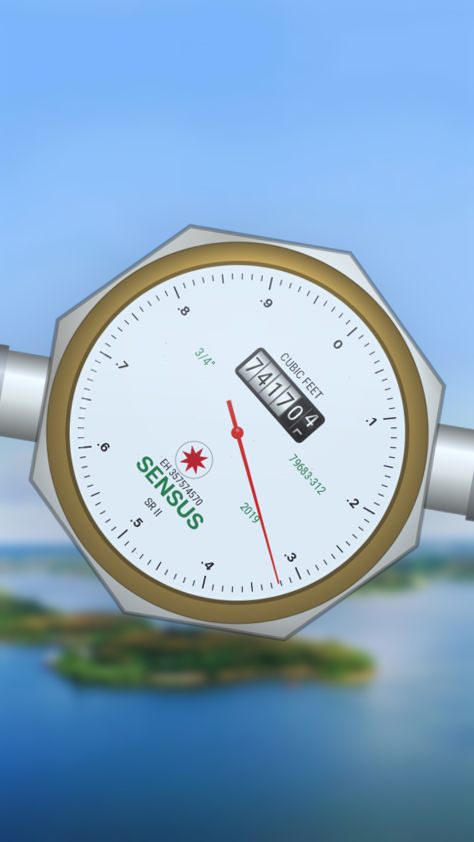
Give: **741704.32** ft³
